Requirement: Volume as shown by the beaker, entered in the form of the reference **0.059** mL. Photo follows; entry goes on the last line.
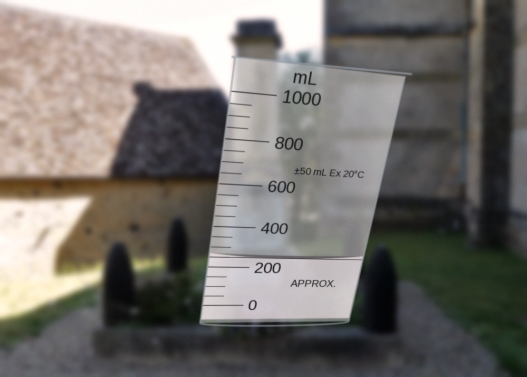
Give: **250** mL
